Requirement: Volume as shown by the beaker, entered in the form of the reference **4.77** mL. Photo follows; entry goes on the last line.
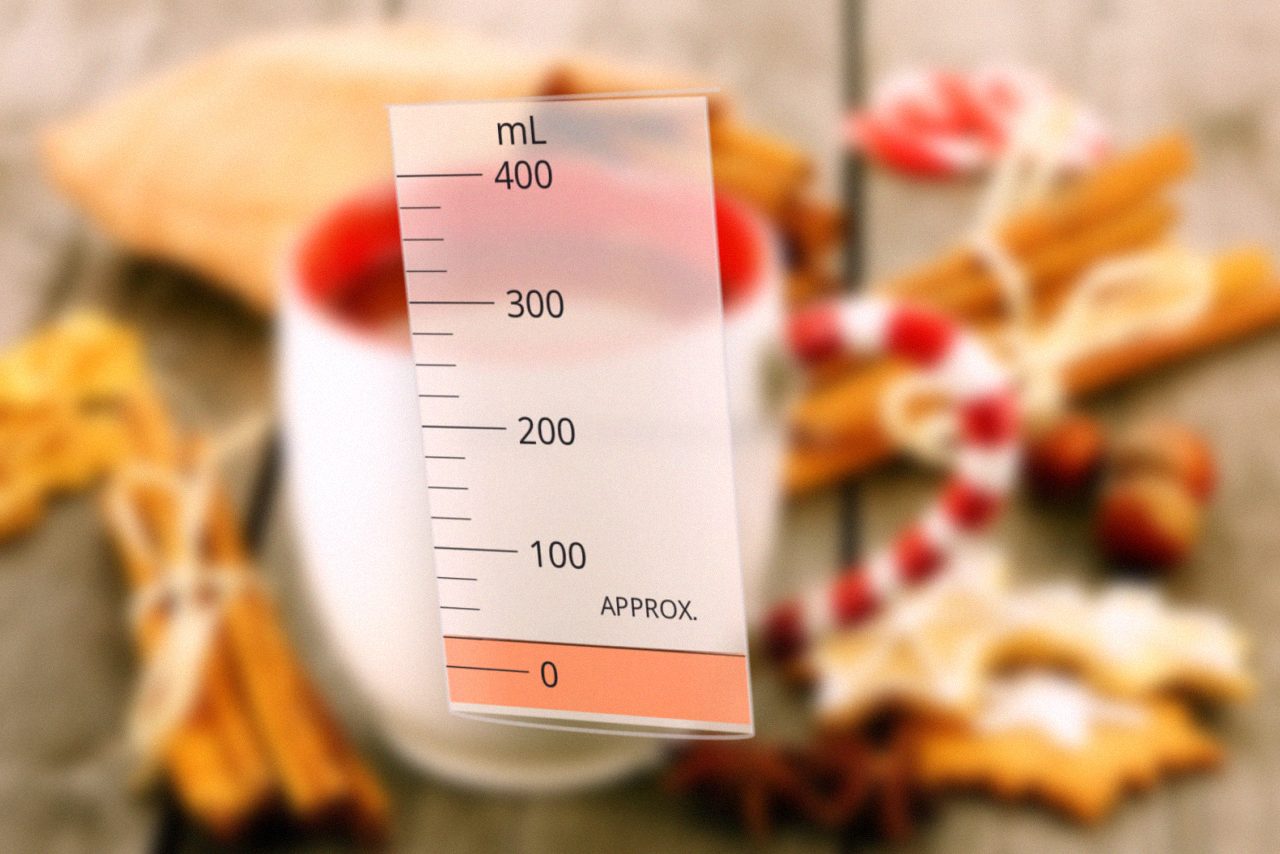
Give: **25** mL
